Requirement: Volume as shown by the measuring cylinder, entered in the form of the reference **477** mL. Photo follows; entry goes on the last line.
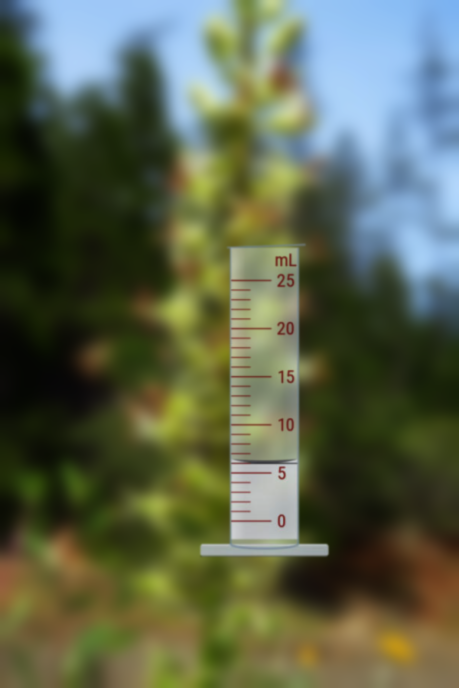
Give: **6** mL
